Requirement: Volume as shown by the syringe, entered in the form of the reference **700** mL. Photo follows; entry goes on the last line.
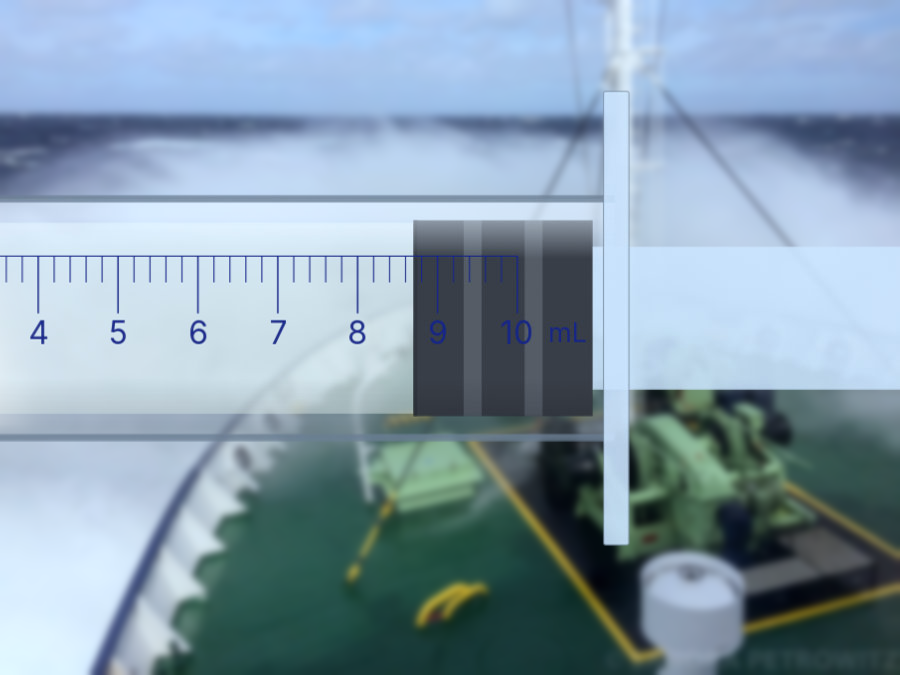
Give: **8.7** mL
